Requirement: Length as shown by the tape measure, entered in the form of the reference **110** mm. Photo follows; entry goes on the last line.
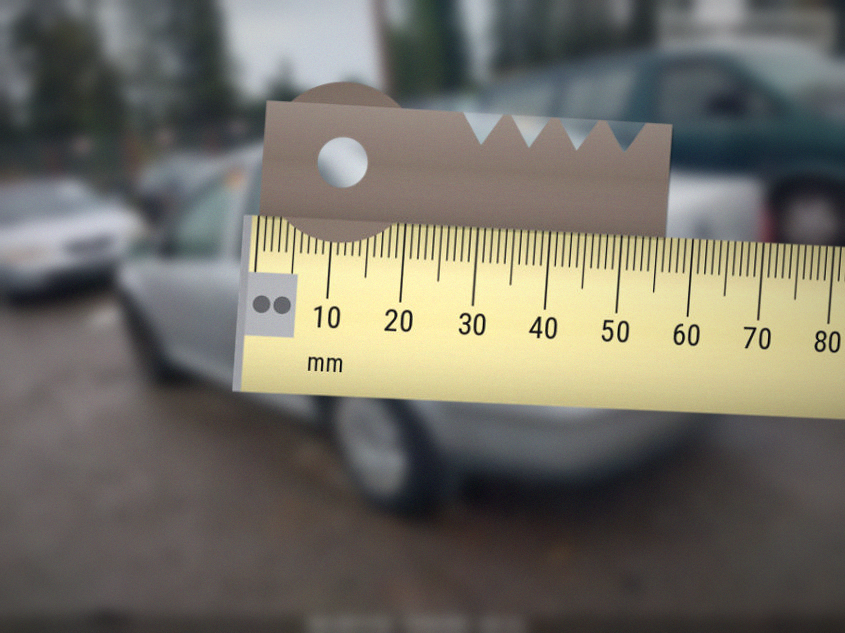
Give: **56** mm
